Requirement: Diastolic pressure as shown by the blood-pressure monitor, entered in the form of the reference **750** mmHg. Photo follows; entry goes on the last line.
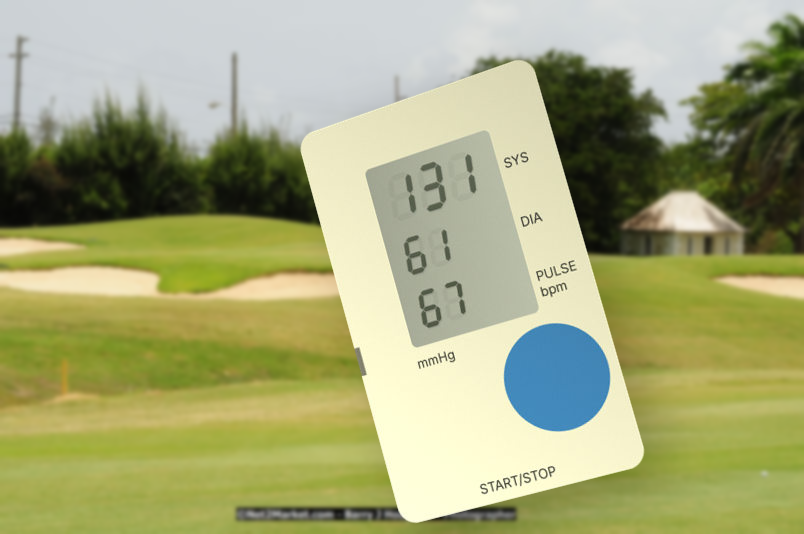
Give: **61** mmHg
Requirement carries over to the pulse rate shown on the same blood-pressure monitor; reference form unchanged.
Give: **67** bpm
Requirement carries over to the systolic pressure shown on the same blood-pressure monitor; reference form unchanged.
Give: **131** mmHg
